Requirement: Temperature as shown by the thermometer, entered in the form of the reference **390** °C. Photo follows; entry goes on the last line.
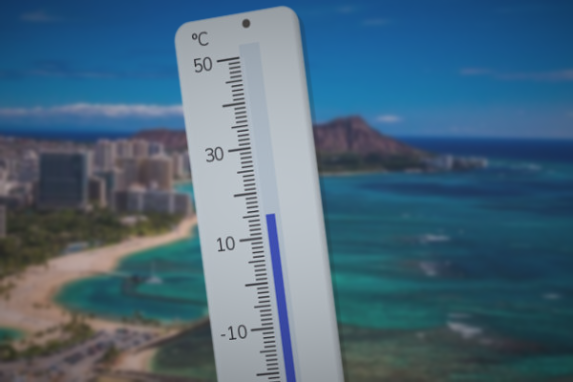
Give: **15** °C
